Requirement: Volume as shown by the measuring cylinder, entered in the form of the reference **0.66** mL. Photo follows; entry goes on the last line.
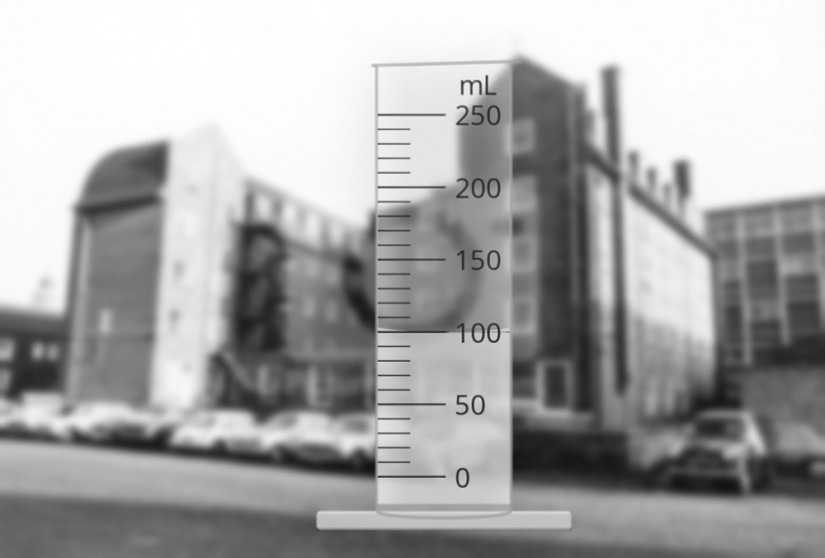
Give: **100** mL
